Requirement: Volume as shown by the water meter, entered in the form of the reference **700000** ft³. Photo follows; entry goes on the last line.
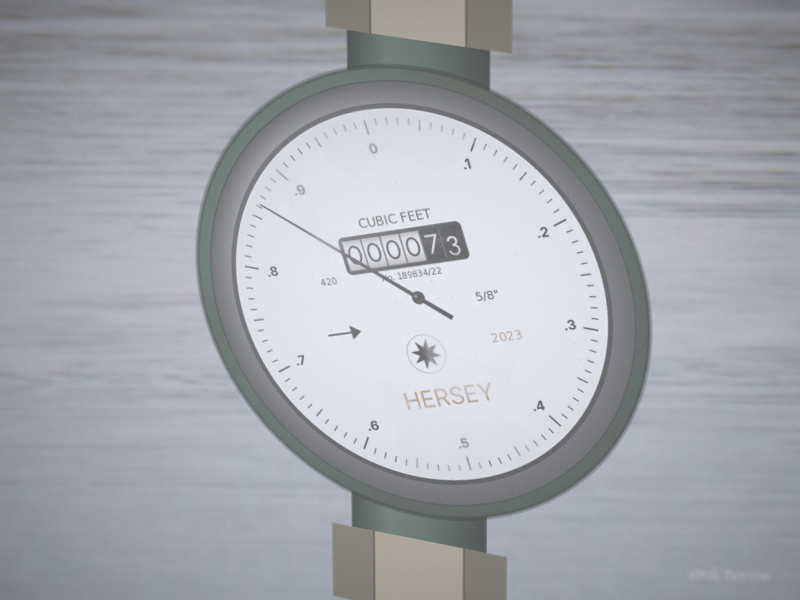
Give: **72.86** ft³
